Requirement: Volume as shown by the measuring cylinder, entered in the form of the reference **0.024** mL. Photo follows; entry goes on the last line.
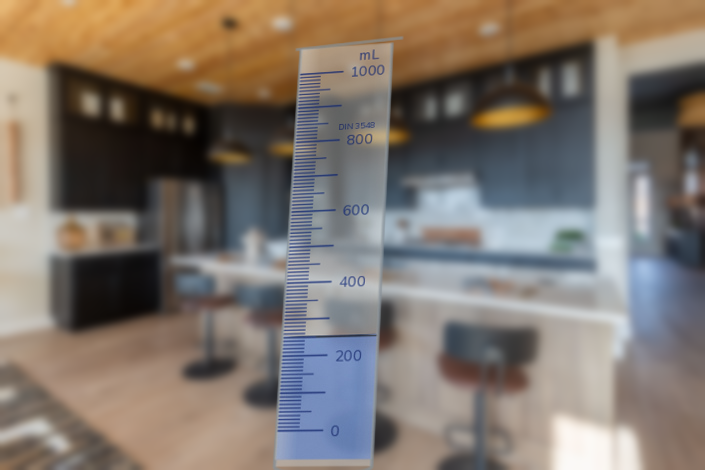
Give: **250** mL
